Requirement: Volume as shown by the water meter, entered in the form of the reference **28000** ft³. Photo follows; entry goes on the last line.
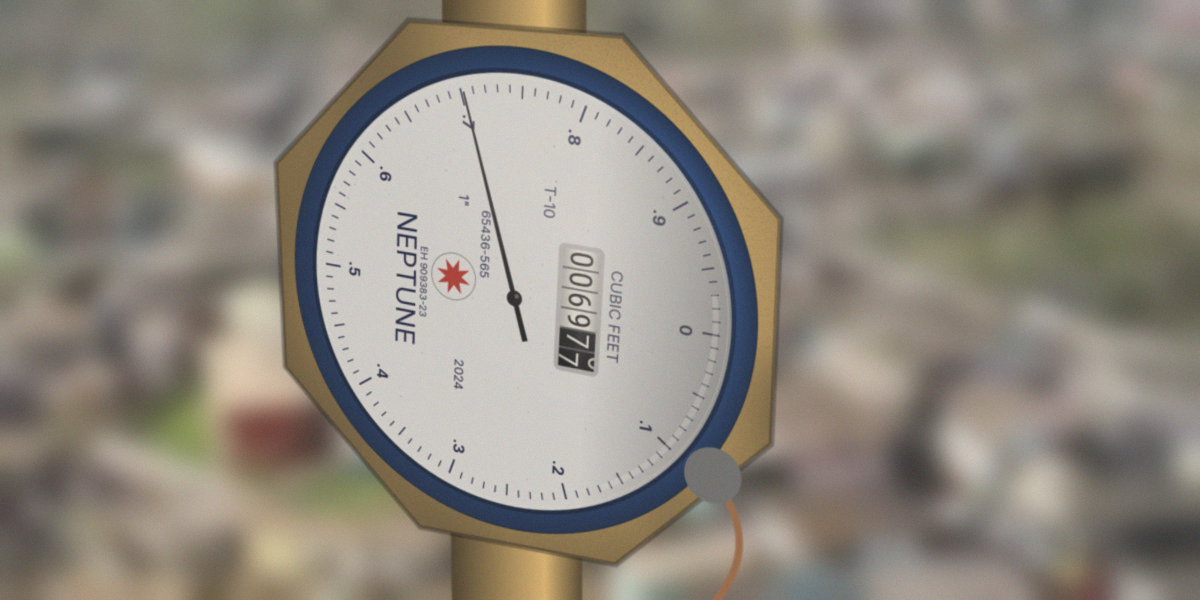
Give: **6976.70** ft³
